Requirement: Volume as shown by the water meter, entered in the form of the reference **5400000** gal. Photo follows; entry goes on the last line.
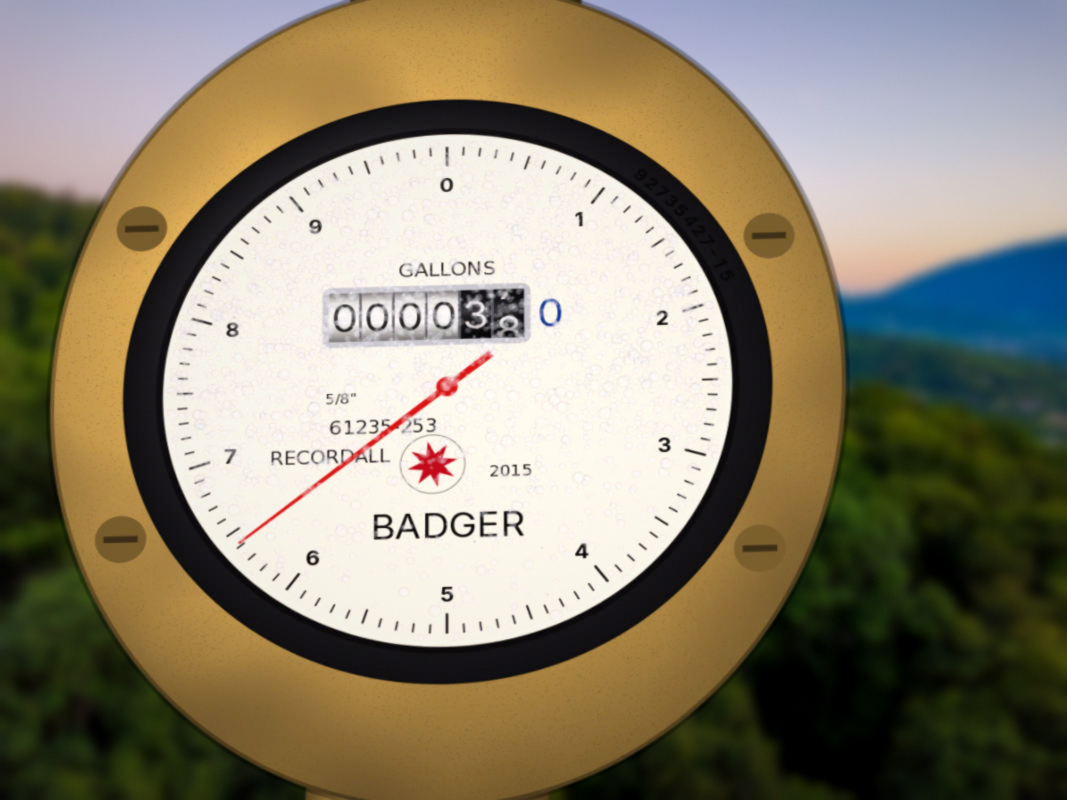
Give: **376.4** gal
